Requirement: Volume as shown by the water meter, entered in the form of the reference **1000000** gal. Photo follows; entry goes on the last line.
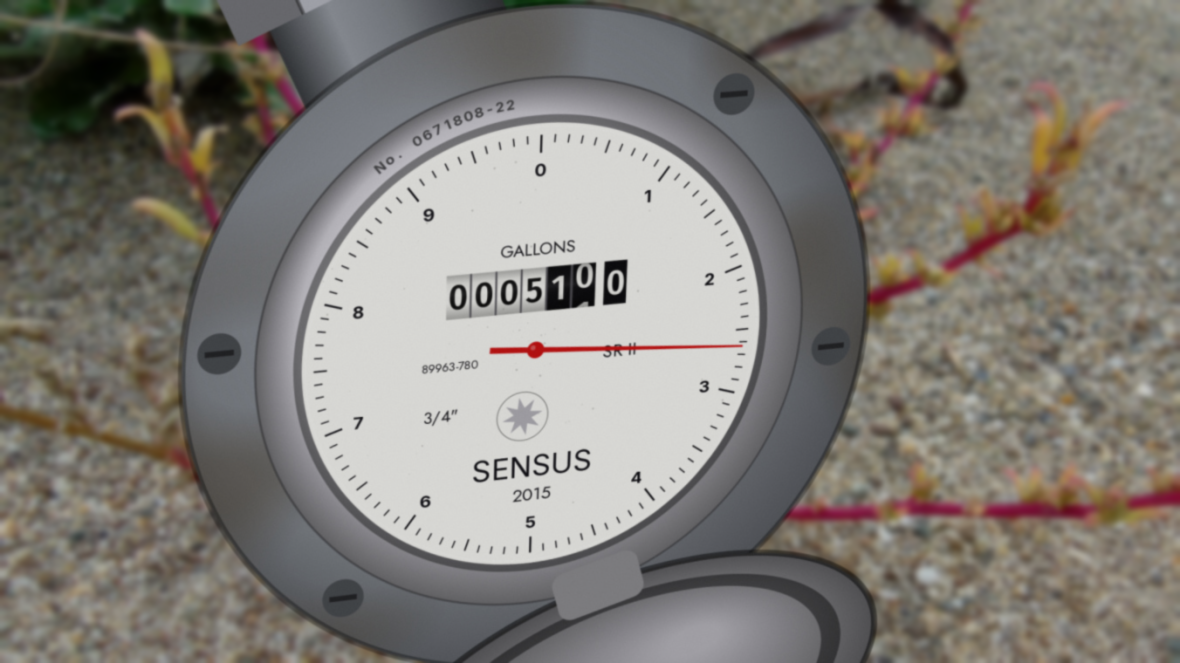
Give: **5102.6** gal
